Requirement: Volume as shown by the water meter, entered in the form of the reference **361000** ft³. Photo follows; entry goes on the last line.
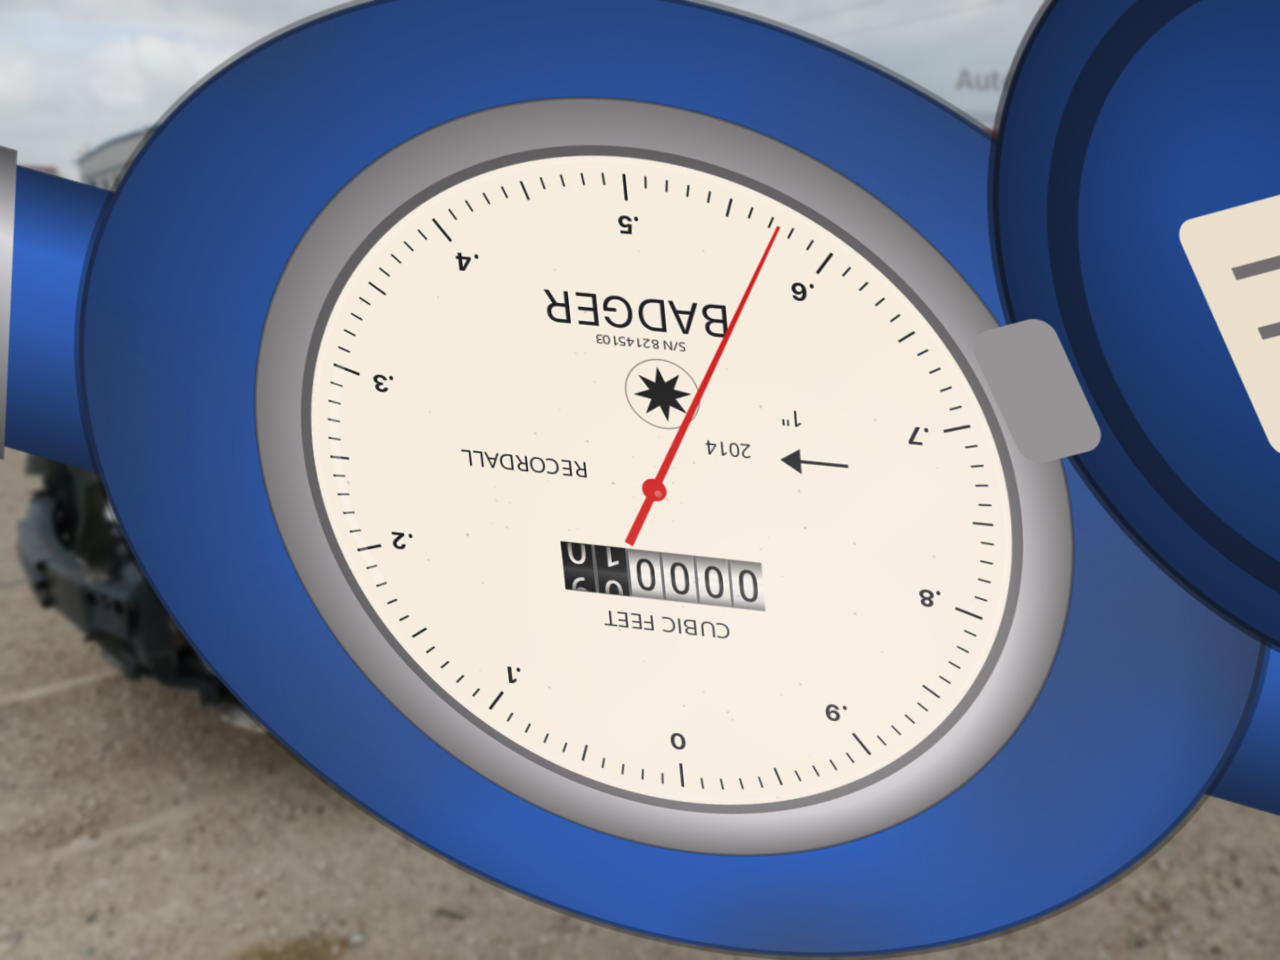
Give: **9.57** ft³
